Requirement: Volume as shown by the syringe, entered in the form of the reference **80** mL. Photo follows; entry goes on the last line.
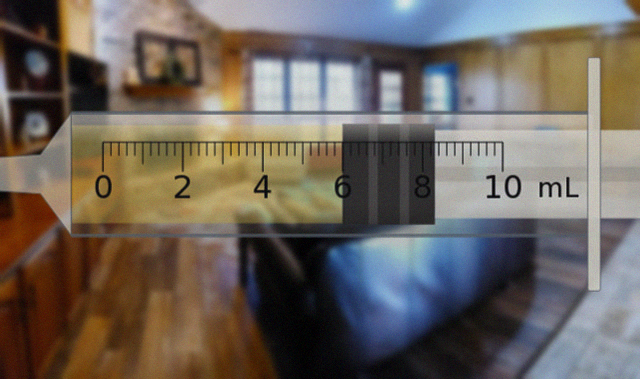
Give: **6** mL
